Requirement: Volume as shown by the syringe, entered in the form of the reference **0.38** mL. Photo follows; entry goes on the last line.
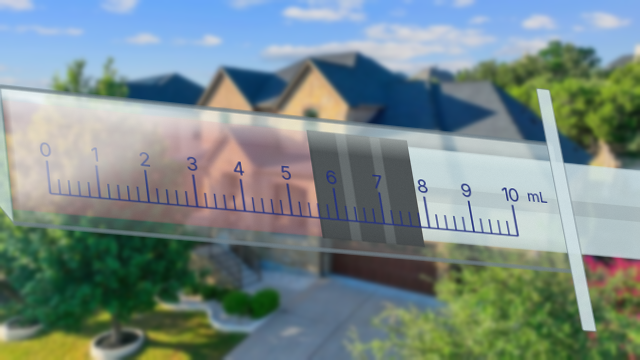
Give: **5.6** mL
